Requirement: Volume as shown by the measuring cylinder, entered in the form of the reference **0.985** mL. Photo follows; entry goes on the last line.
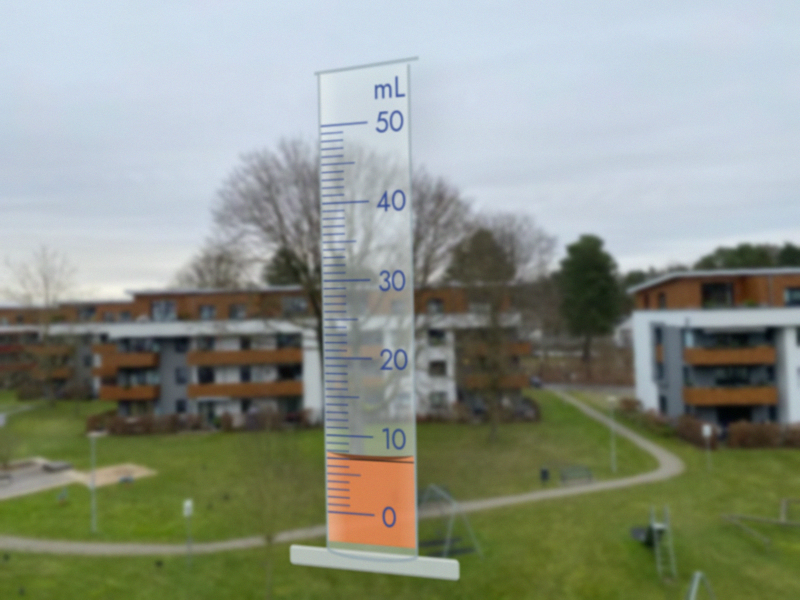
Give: **7** mL
